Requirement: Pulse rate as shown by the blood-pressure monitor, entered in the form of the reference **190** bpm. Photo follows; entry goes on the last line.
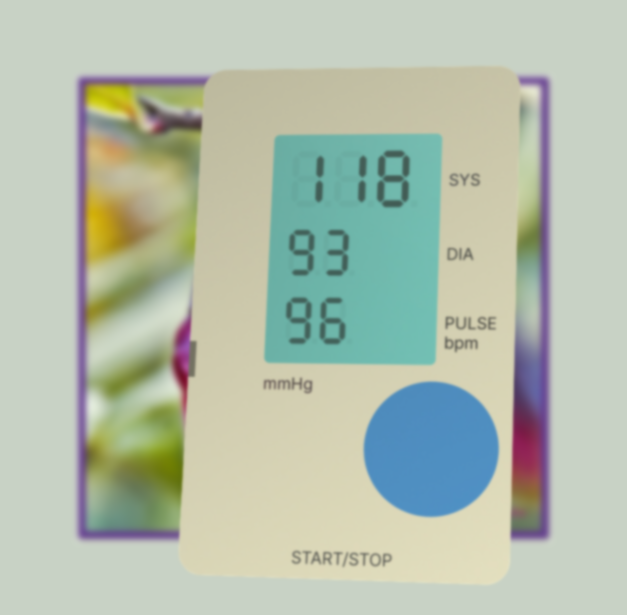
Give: **96** bpm
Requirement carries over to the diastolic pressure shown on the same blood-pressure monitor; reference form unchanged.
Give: **93** mmHg
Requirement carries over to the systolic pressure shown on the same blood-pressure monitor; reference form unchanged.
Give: **118** mmHg
